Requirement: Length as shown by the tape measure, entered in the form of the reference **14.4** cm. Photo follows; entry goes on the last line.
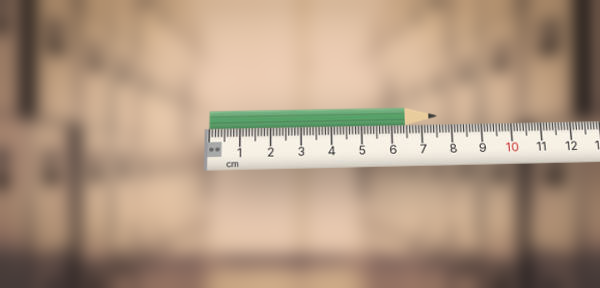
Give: **7.5** cm
